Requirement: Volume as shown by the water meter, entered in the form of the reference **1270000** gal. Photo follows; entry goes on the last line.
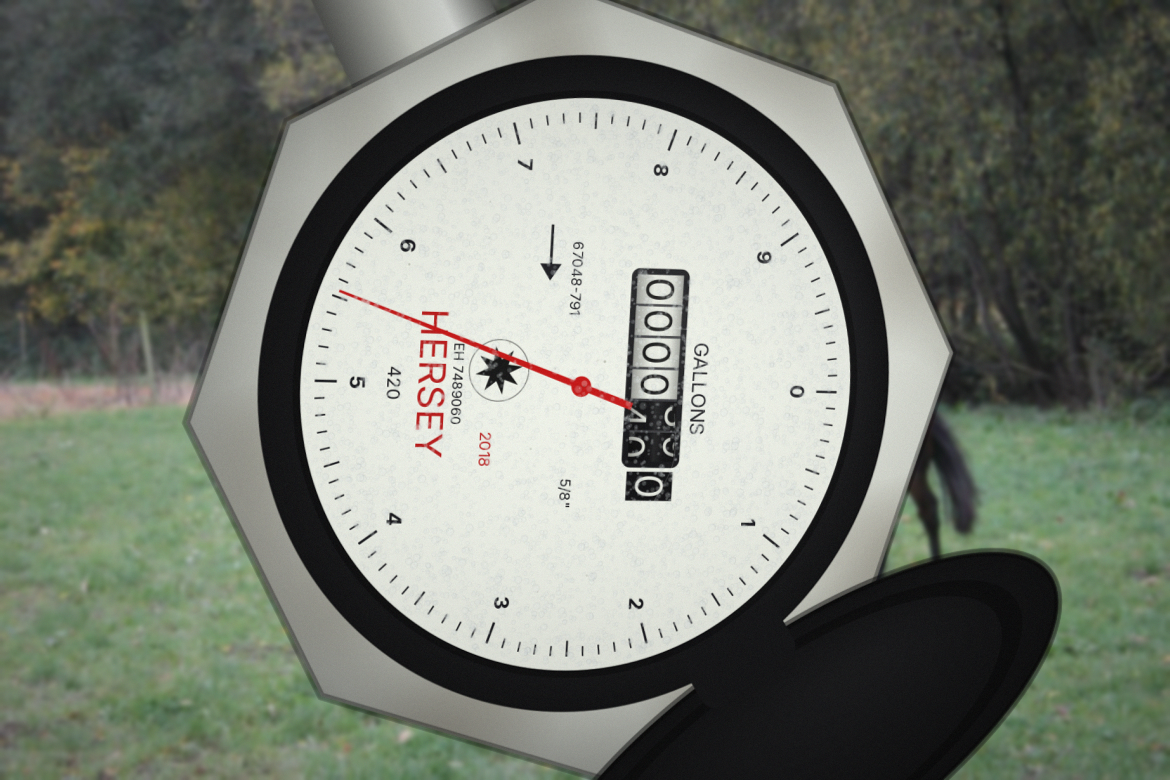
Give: **395.5** gal
